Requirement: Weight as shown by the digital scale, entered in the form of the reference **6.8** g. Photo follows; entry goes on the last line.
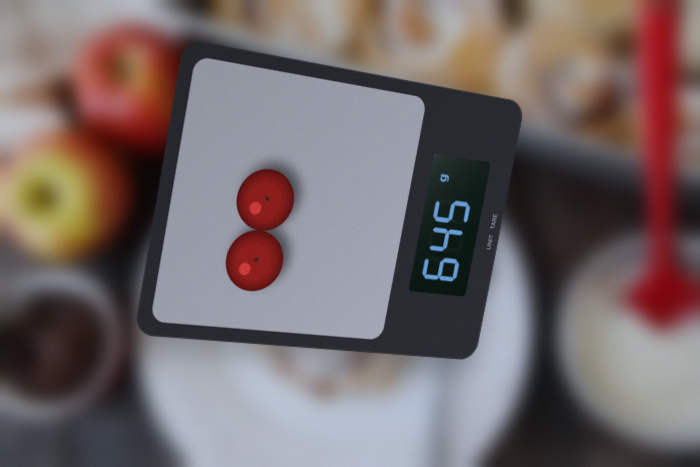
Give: **645** g
